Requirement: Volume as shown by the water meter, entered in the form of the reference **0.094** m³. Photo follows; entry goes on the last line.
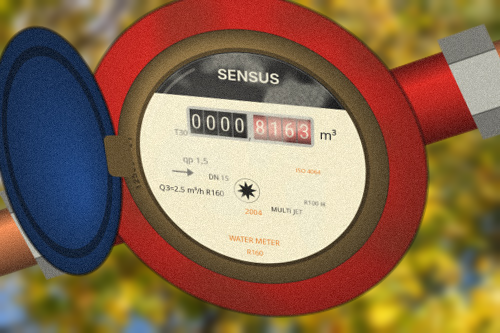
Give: **0.8163** m³
